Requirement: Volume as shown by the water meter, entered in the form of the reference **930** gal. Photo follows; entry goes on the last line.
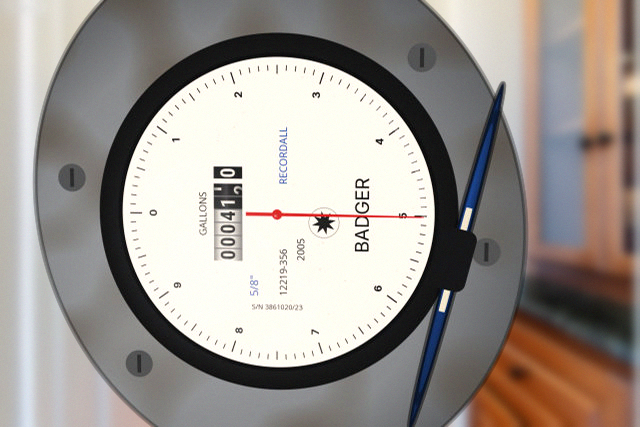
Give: **4115.0** gal
